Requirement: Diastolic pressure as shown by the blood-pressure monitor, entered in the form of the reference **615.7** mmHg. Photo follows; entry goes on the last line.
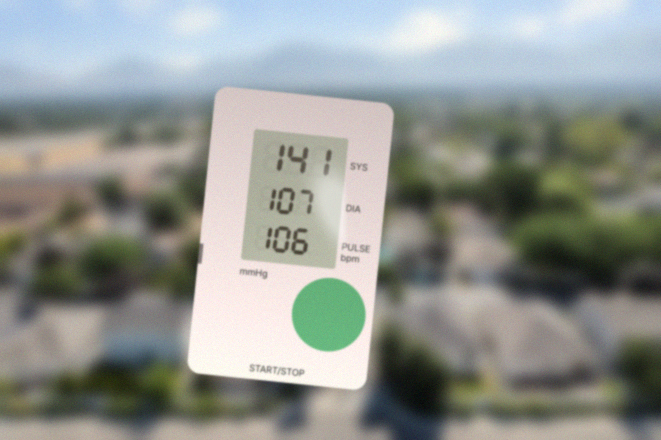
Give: **107** mmHg
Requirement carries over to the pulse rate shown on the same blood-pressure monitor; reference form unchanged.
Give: **106** bpm
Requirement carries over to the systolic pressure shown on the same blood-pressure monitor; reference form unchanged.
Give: **141** mmHg
